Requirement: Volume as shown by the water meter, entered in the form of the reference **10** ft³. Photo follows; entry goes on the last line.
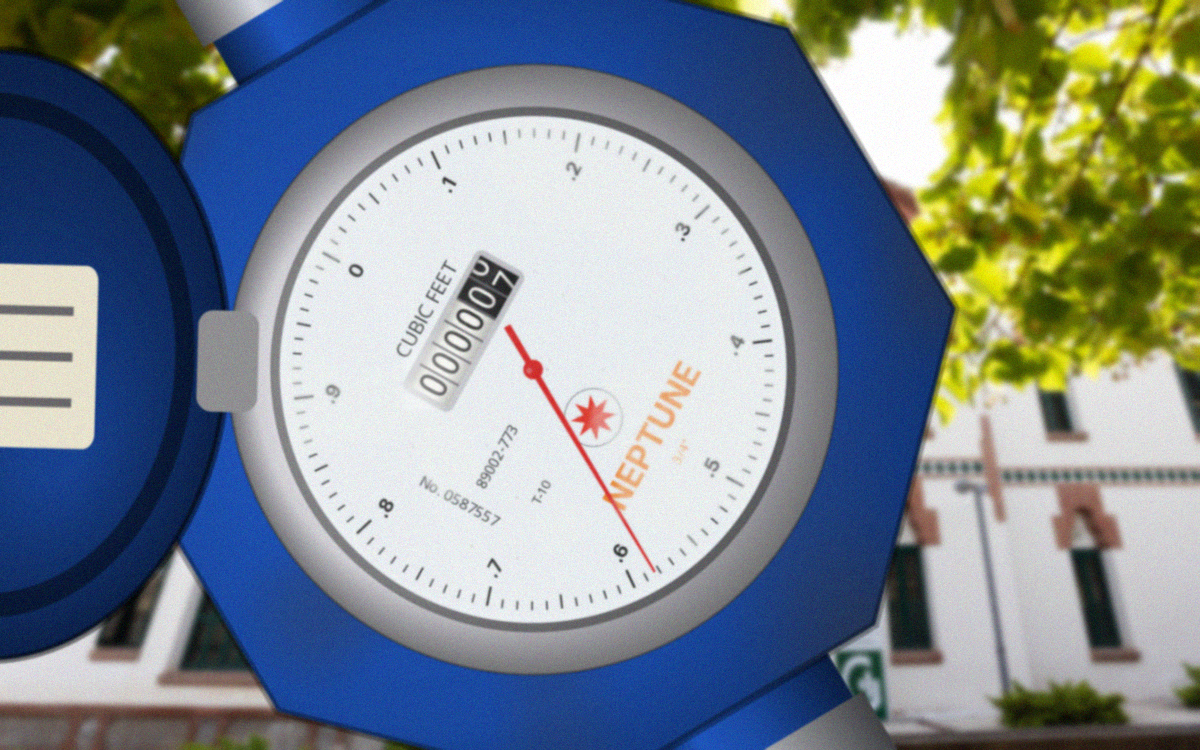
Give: **6.58** ft³
